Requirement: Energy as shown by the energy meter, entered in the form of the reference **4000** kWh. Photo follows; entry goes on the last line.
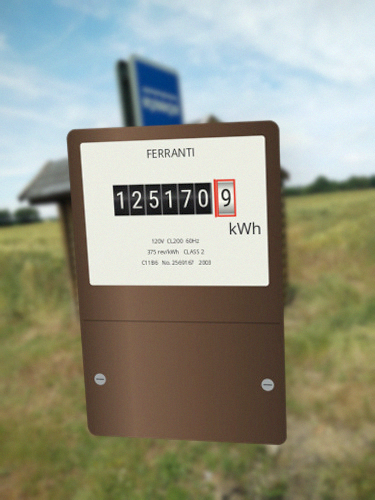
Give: **125170.9** kWh
